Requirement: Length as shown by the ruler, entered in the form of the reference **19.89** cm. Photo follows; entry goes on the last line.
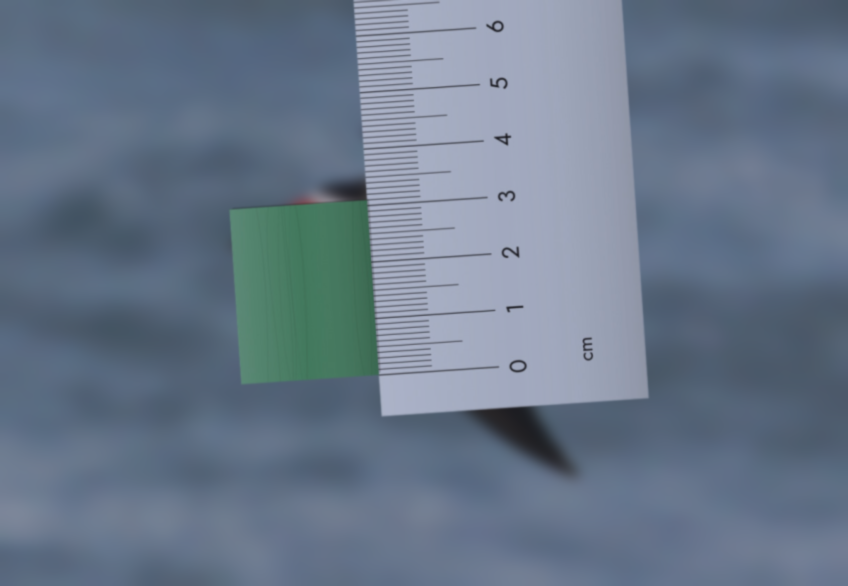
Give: **3.1** cm
